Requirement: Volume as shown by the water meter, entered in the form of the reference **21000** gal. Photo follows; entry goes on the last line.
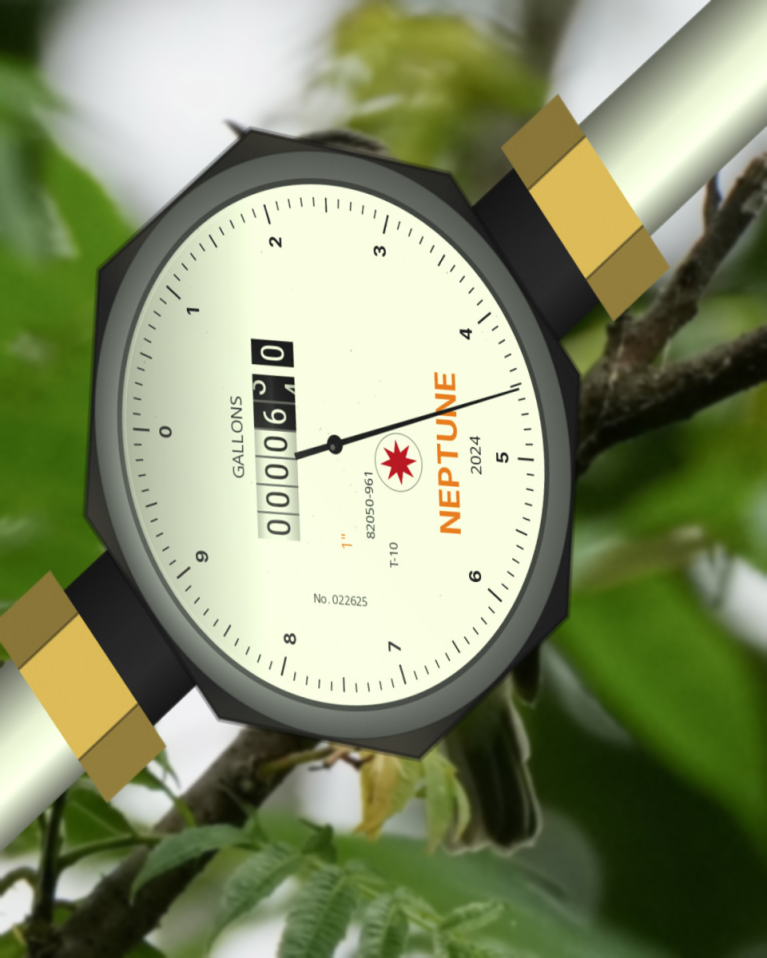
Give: **634.5** gal
